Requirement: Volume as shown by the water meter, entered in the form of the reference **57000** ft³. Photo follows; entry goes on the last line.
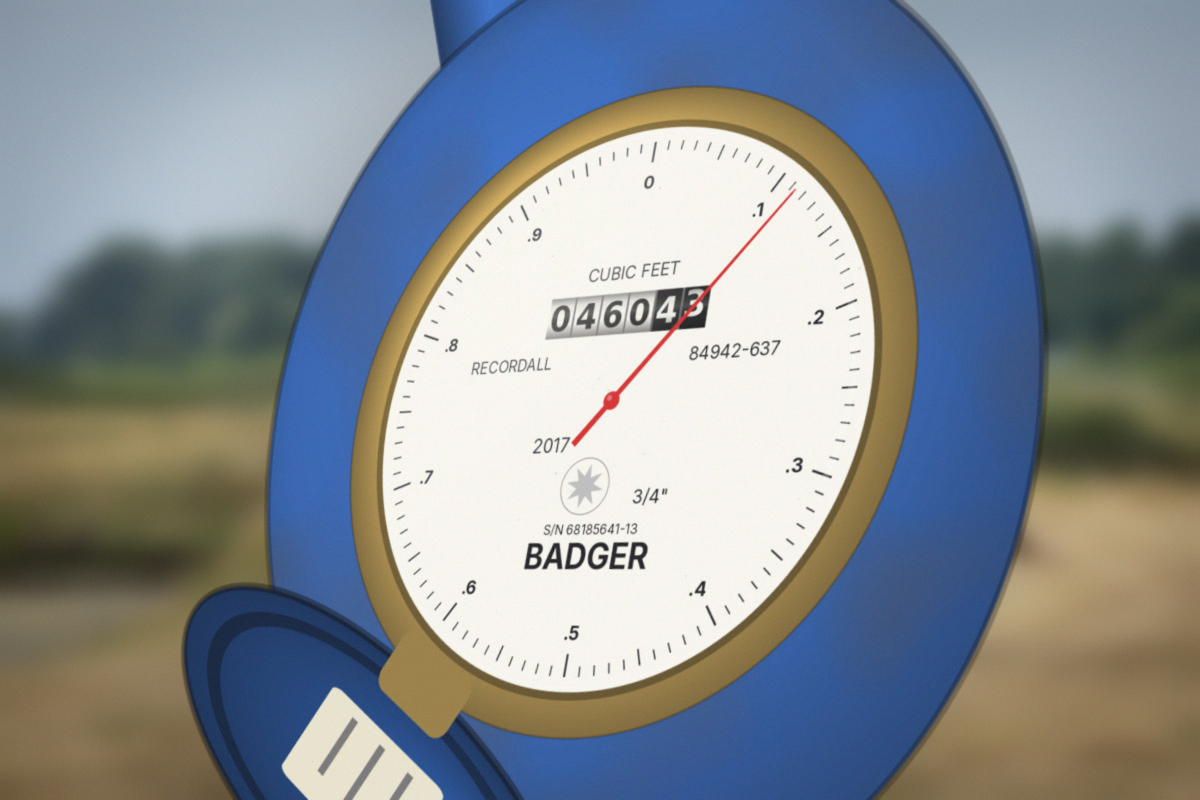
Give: **46043.11** ft³
